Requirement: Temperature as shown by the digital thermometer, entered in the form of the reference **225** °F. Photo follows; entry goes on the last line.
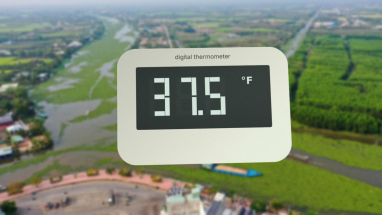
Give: **37.5** °F
